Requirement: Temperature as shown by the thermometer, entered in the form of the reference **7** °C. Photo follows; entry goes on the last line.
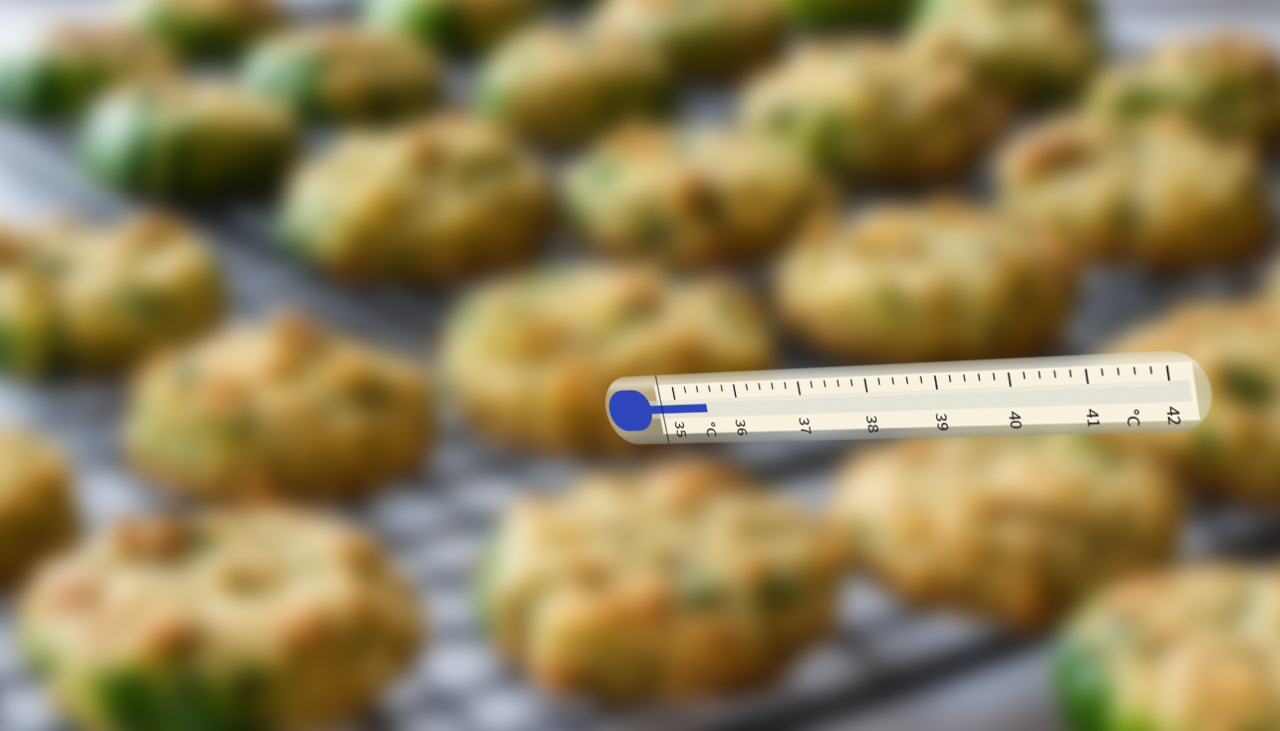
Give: **35.5** °C
